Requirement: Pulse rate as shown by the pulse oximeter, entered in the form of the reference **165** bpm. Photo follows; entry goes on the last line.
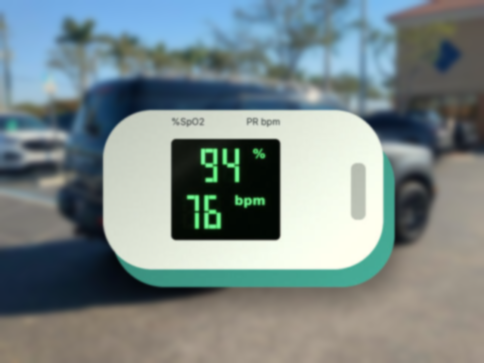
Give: **76** bpm
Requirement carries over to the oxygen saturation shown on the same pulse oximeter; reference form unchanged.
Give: **94** %
